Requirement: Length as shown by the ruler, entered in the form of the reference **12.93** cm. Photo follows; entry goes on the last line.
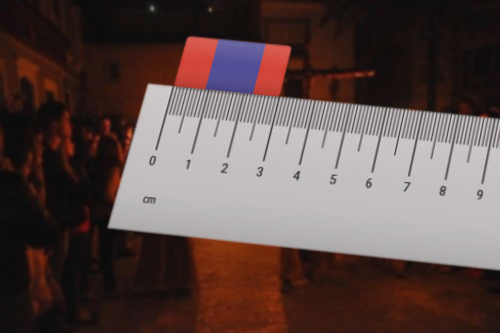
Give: **3** cm
